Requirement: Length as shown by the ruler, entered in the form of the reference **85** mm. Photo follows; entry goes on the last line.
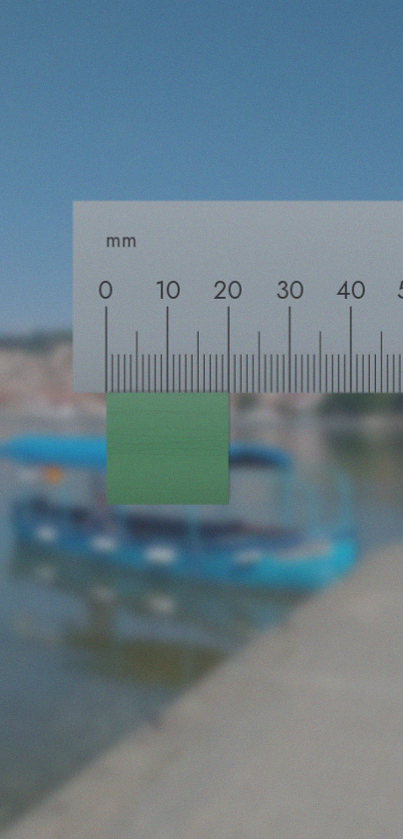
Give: **20** mm
